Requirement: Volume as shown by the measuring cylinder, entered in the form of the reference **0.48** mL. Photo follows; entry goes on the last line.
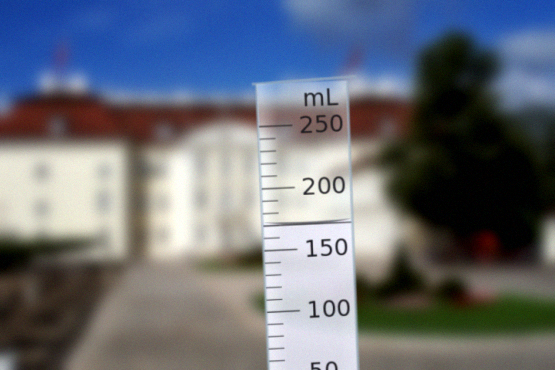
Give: **170** mL
